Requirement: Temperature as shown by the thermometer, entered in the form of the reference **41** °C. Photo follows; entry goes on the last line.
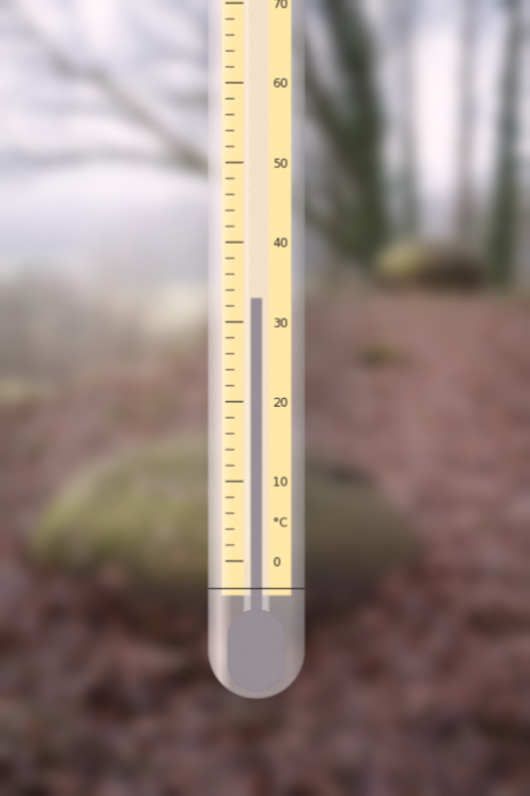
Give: **33** °C
